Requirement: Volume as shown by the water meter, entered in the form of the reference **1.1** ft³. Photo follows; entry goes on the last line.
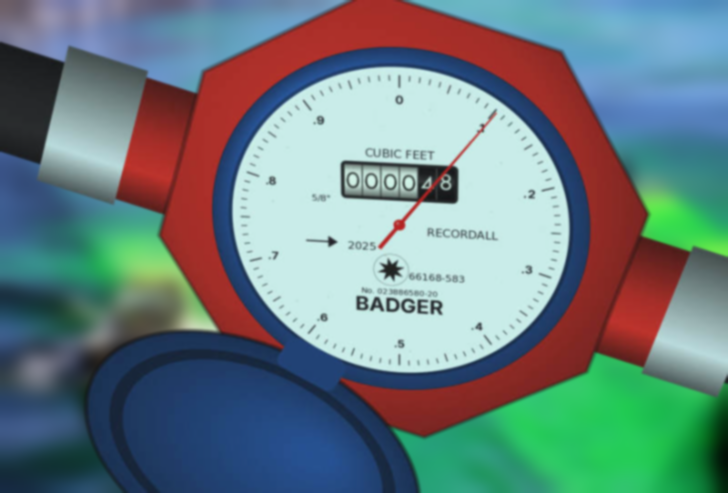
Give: **48.10** ft³
